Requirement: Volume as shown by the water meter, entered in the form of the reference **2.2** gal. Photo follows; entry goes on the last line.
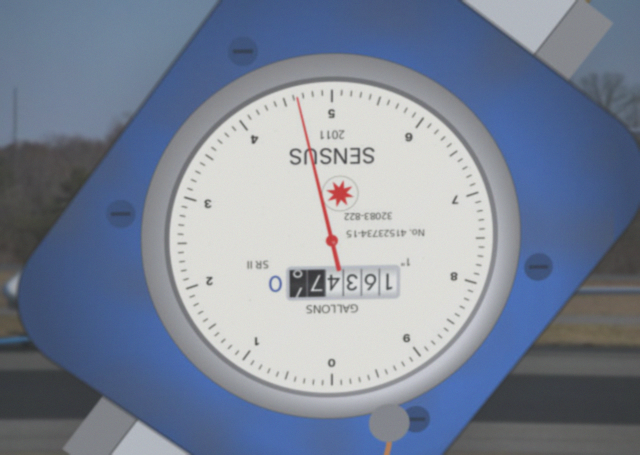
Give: **1634774.6** gal
